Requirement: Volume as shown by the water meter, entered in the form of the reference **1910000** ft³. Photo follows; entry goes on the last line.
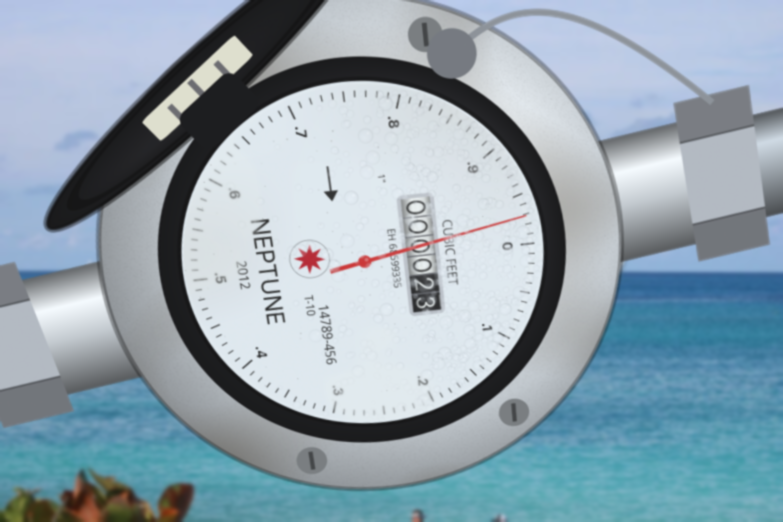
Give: **22.97** ft³
